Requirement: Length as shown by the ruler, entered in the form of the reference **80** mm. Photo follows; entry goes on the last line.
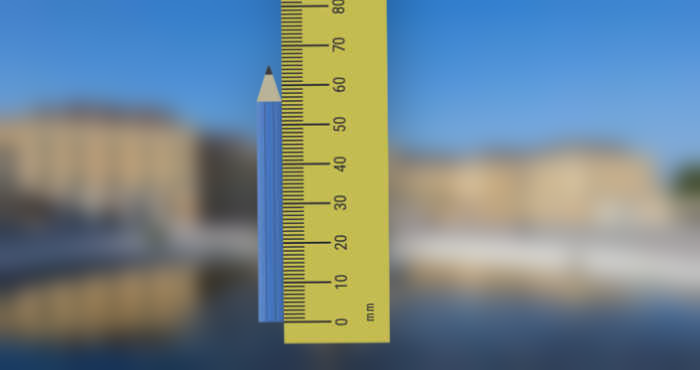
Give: **65** mm
